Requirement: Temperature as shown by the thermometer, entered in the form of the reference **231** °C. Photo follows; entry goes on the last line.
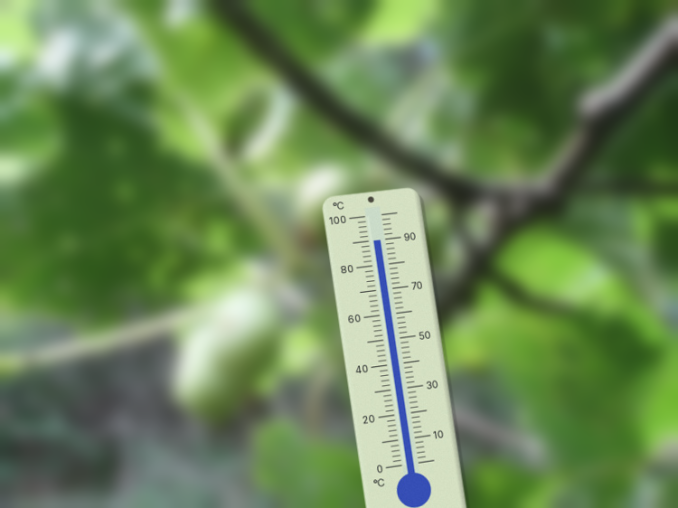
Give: **90** °C
